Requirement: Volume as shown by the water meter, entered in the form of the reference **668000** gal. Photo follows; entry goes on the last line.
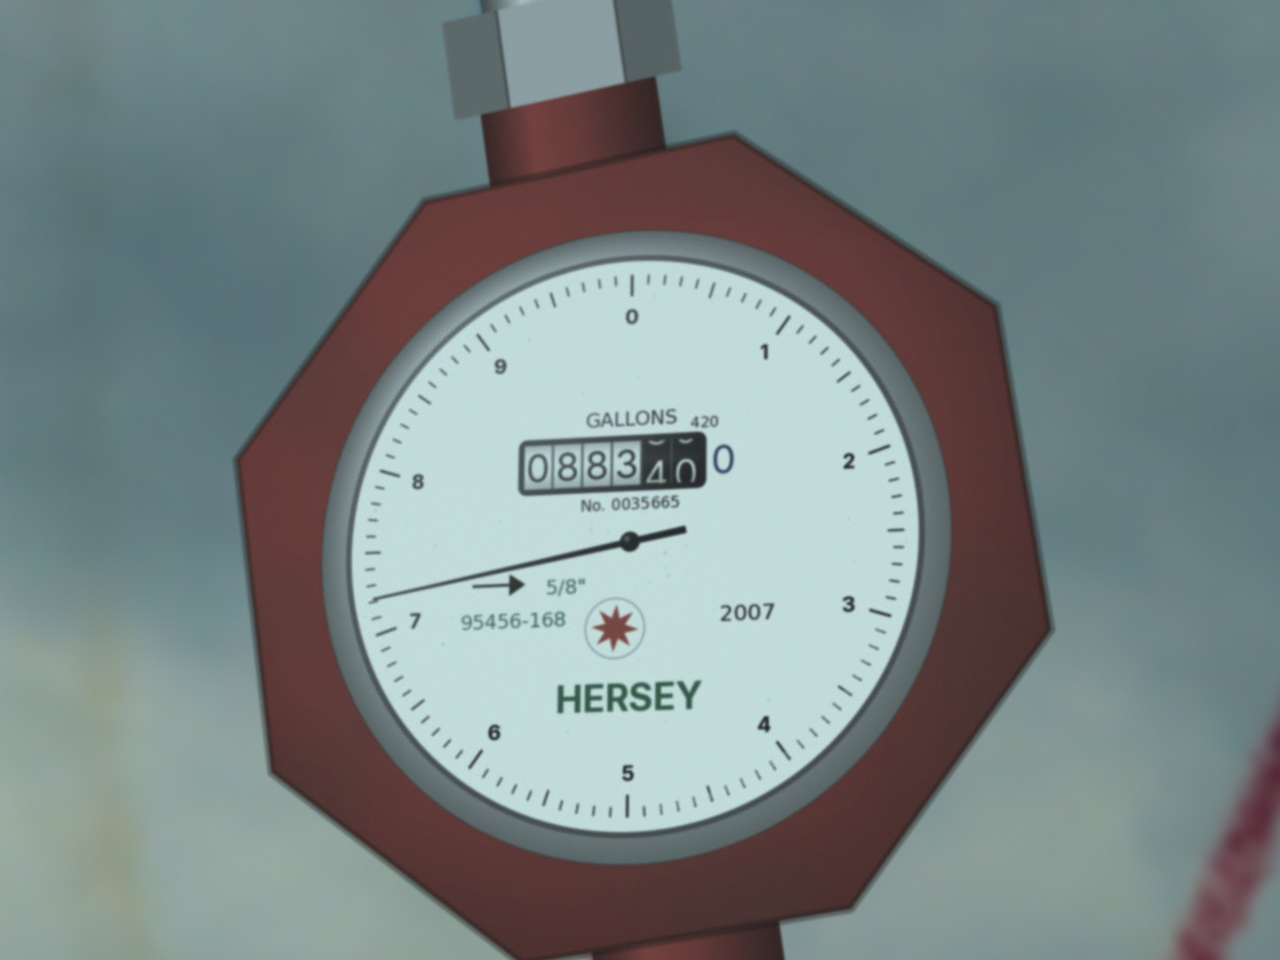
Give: **883397.2** gal
